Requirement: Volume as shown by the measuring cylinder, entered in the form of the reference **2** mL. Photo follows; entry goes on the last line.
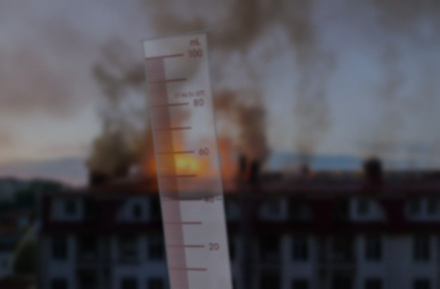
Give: **40** mL
